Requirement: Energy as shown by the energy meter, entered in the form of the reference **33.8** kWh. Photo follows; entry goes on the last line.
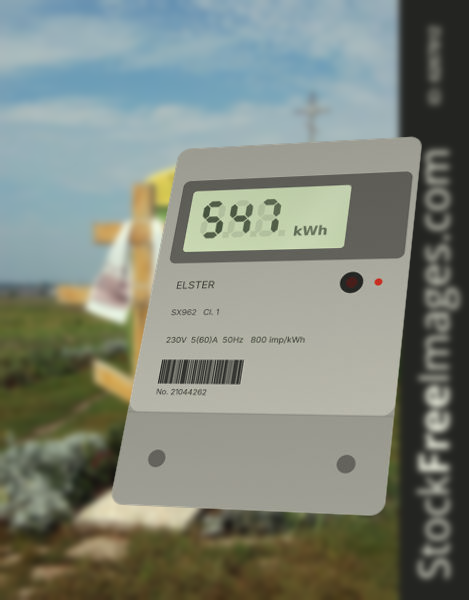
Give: **547** kWh
